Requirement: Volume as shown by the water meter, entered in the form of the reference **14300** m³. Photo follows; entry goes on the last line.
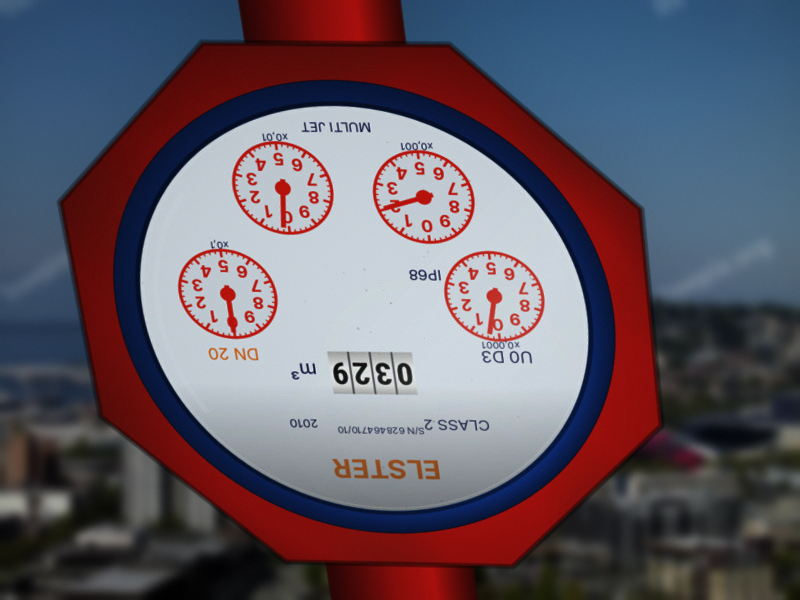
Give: **329.0020** m³
